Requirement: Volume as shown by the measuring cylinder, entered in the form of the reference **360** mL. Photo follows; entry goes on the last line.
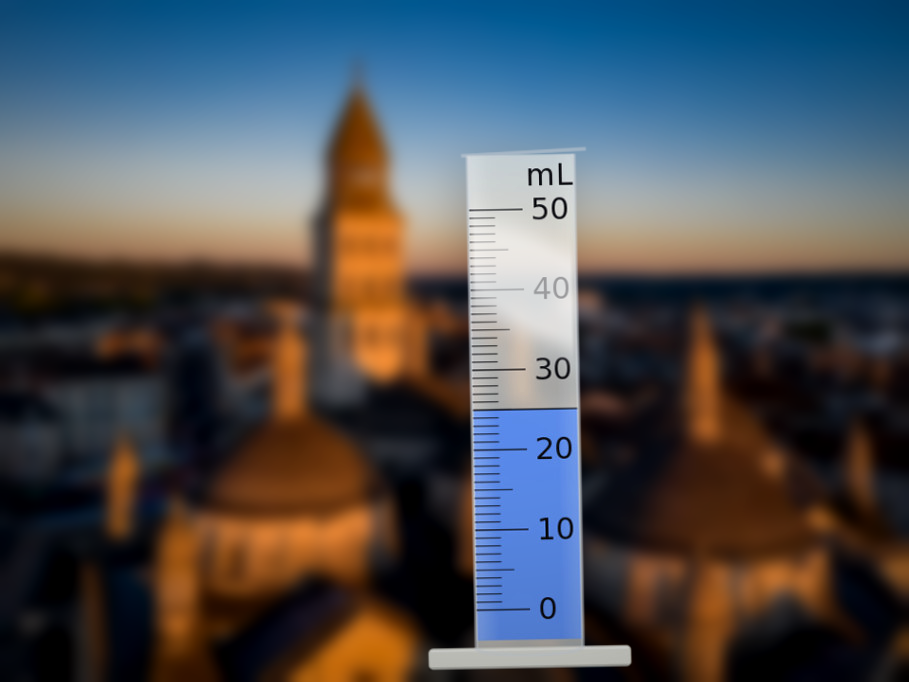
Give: **25** mL
